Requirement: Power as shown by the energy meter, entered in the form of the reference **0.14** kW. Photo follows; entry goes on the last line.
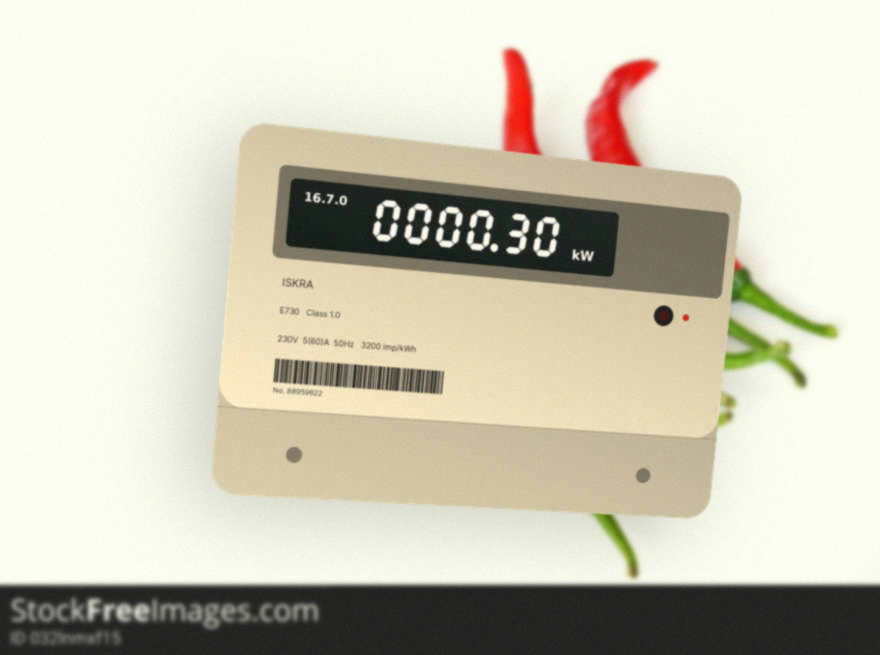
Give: **0.30** kW
